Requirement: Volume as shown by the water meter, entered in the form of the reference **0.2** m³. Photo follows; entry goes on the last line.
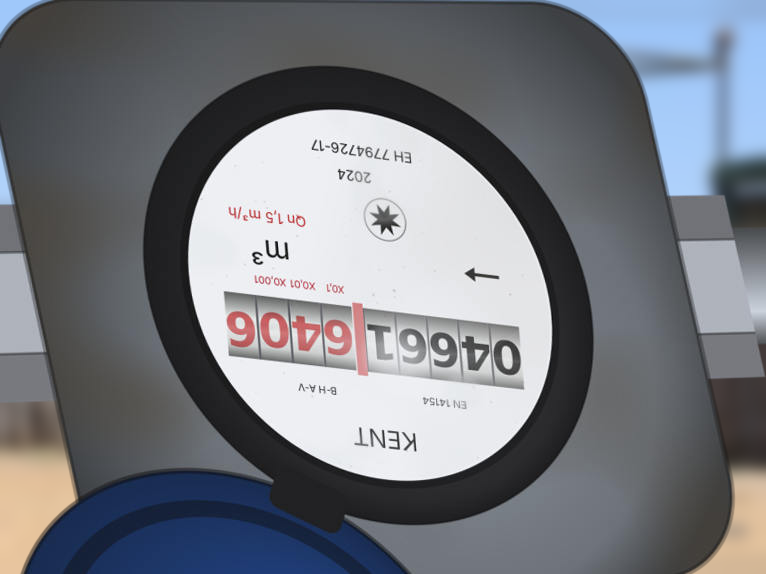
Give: **4661.6406** m³
